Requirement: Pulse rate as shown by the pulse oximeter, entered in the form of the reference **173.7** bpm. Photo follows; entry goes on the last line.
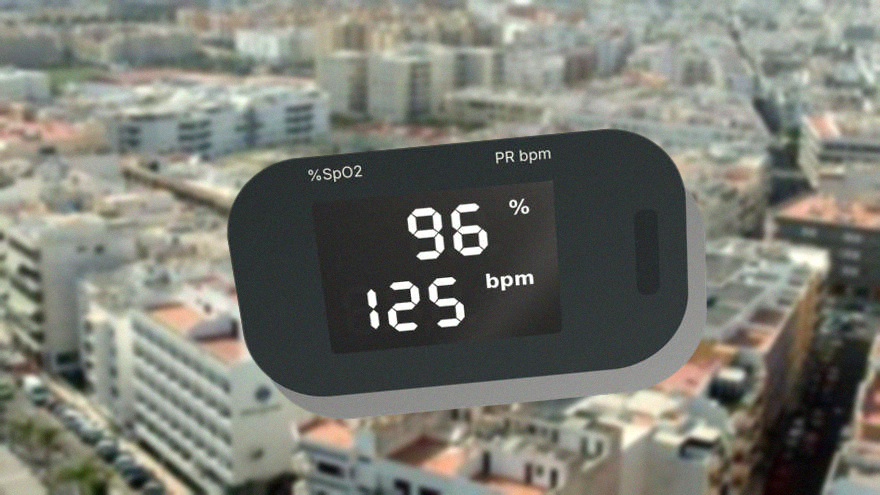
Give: **125** bpm
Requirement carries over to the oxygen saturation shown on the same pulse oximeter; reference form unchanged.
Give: **96** %
